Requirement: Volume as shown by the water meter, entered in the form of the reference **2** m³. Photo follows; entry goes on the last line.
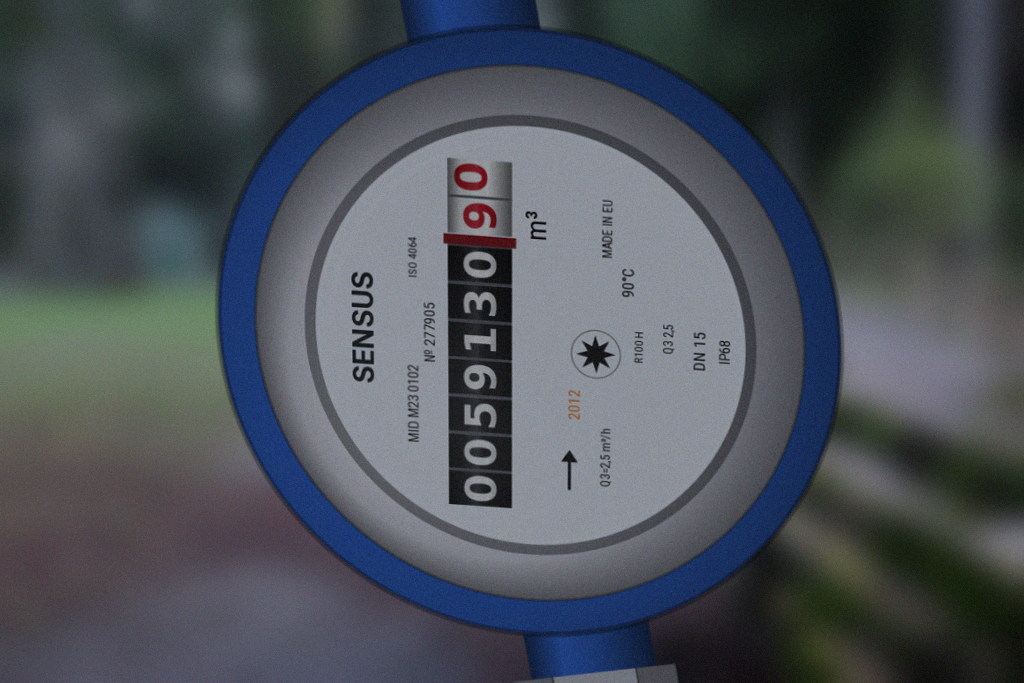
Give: **59130.90** m³
